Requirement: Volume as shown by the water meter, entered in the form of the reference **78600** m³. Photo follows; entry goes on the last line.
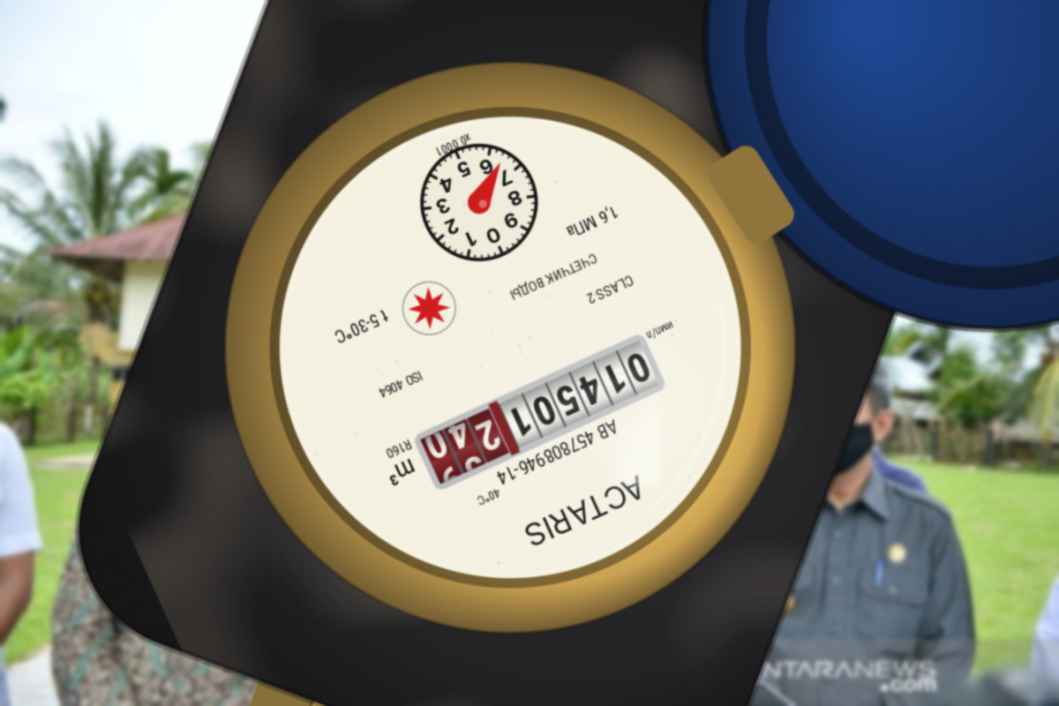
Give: **14501.2396** m³
